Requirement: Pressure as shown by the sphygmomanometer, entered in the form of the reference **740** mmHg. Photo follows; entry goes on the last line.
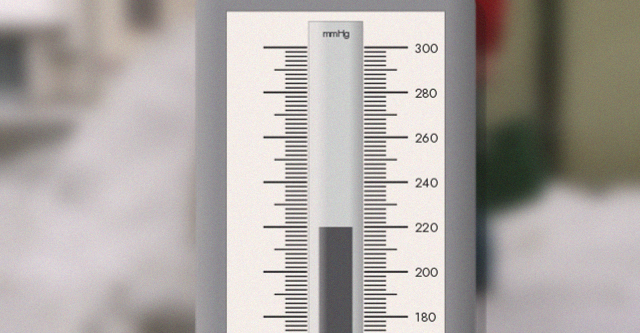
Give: **220** mmHg
